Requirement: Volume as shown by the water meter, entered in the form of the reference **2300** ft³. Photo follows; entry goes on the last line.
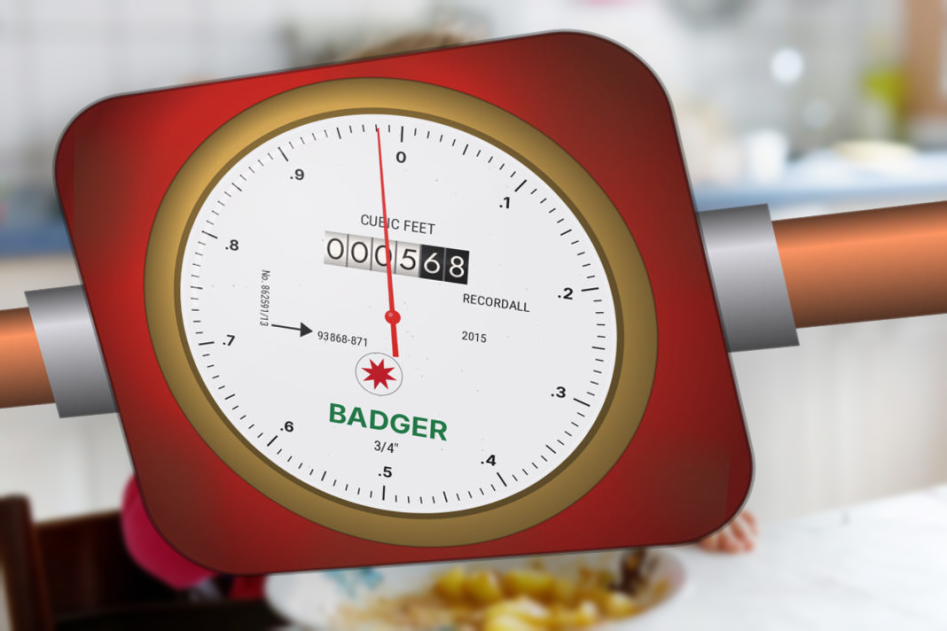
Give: **567.98** ft³
